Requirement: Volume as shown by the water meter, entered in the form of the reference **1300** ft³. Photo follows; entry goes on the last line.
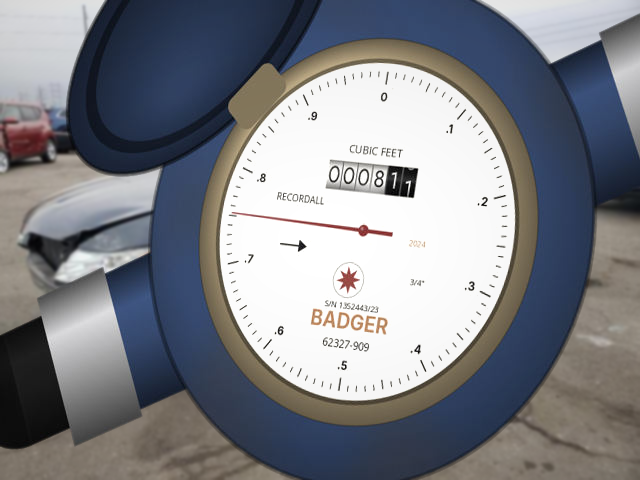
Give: **810.75** ft³
